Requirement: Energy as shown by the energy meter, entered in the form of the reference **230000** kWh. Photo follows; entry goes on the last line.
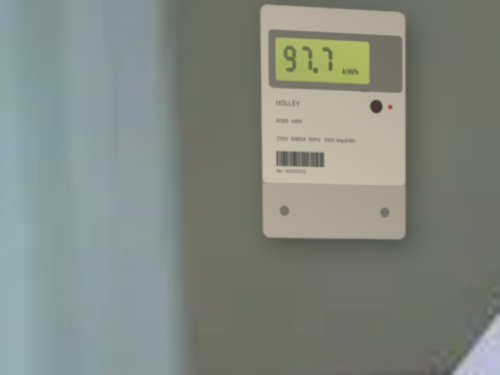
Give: **97.7** kWh
